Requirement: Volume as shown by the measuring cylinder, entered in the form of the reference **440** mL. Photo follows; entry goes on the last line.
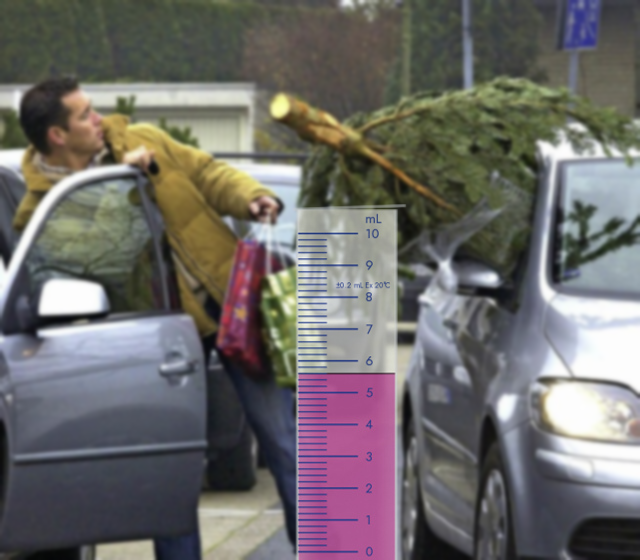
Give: **5.6** mL
